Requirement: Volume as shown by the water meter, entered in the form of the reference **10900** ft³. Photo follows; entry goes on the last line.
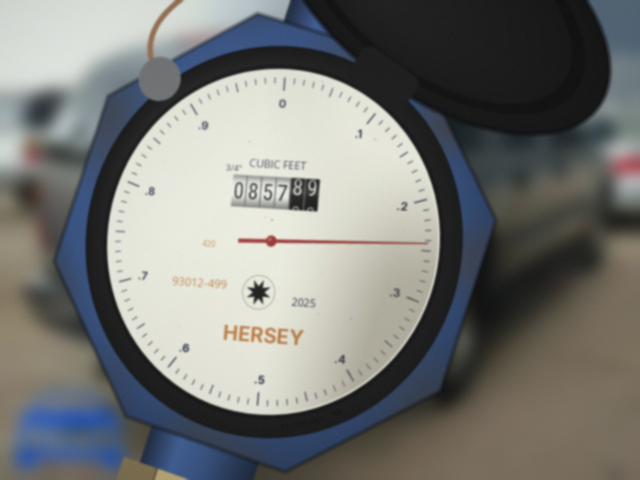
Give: **85789.24** ft³
